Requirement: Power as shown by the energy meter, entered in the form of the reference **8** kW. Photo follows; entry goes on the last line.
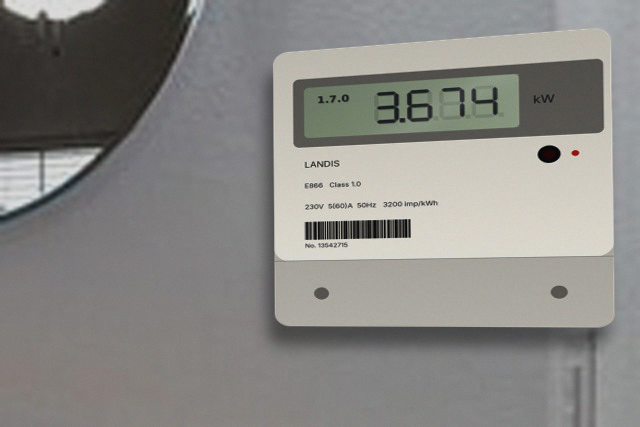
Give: **3.674** kW
